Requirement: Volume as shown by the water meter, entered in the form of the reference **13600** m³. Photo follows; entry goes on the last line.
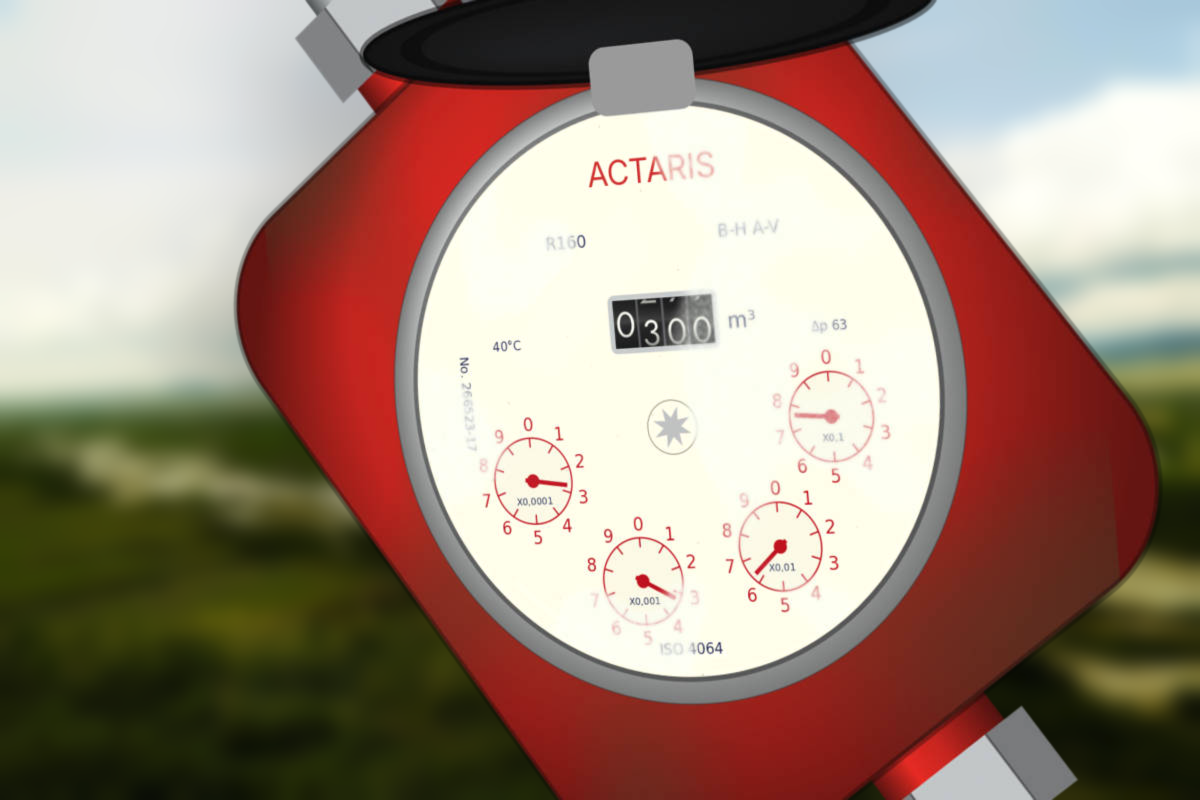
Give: **299.7632** m³
